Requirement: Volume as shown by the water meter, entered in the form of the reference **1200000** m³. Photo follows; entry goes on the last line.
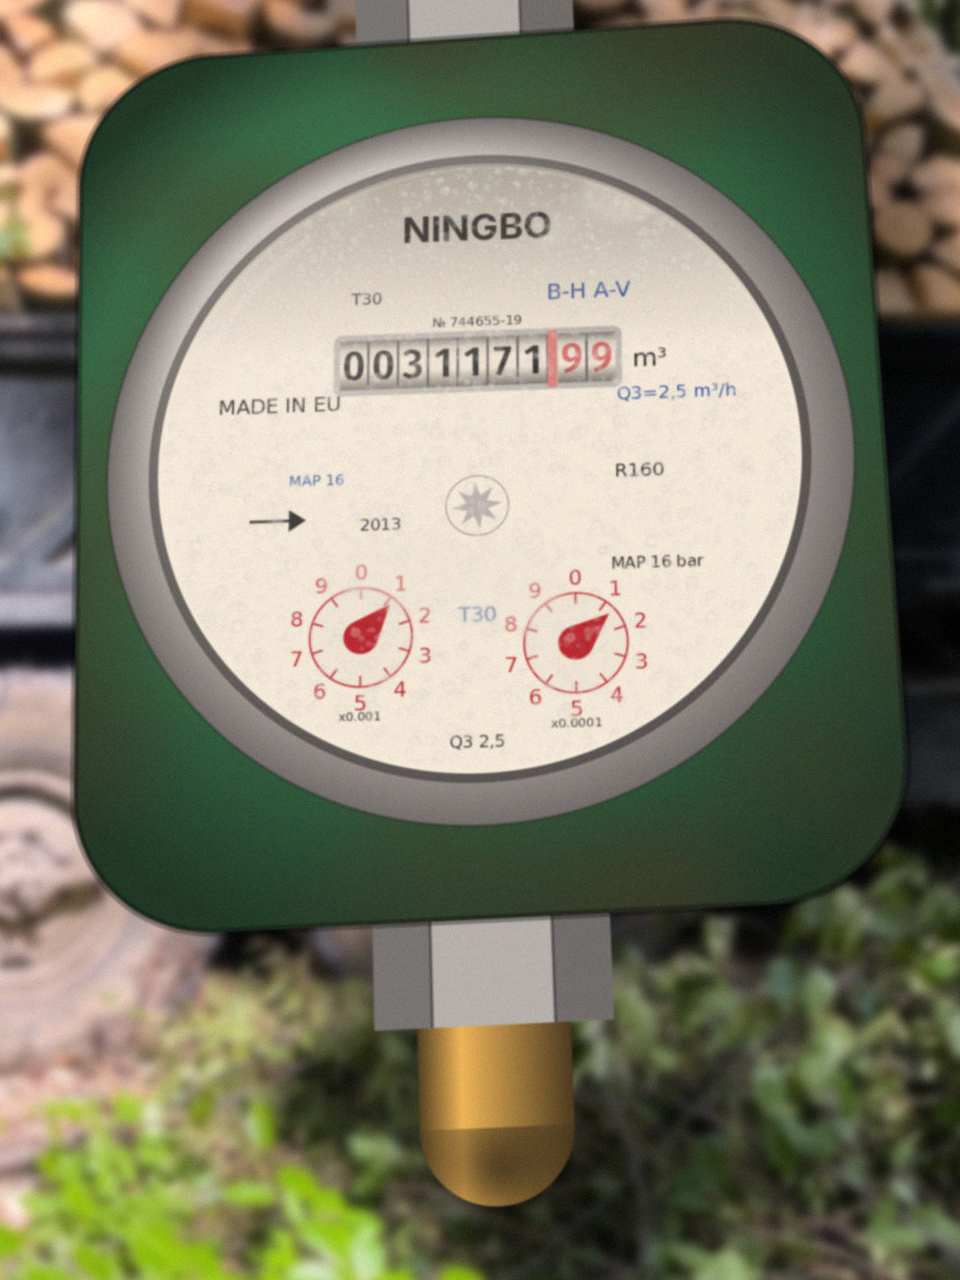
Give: **31171.9911** m³
